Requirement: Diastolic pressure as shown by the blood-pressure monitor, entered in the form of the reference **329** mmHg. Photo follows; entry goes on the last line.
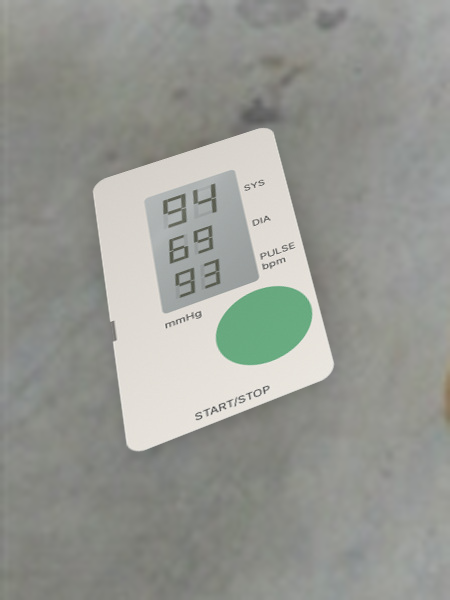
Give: **69** mmHg
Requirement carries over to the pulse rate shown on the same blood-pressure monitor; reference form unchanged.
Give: **93** bpm
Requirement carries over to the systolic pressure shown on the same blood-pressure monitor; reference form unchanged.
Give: **94** mmHg
